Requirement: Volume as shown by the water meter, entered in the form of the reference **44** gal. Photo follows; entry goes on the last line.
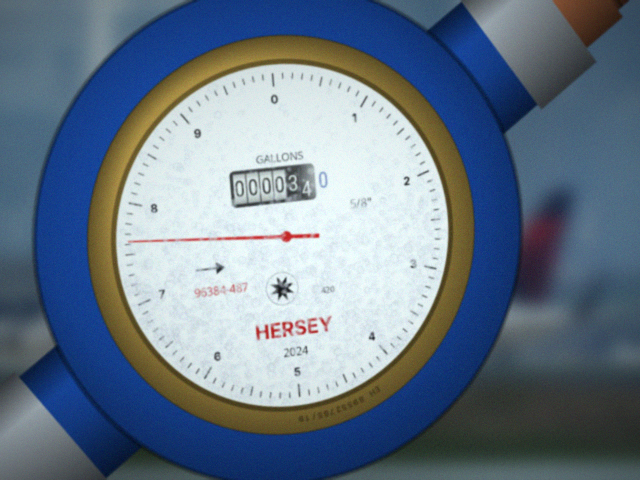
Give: **337.6** gal
